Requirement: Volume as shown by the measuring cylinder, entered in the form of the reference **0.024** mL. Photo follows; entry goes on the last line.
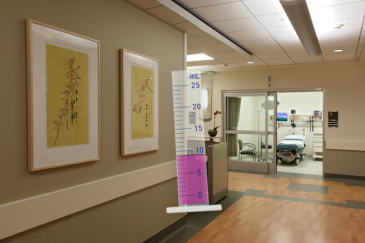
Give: **9** mL
